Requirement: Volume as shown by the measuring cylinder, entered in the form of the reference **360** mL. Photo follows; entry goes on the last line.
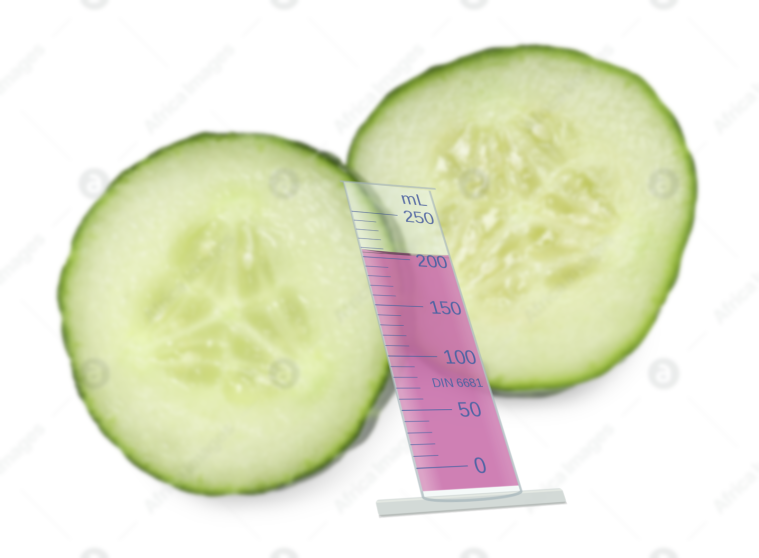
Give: **205** mL
